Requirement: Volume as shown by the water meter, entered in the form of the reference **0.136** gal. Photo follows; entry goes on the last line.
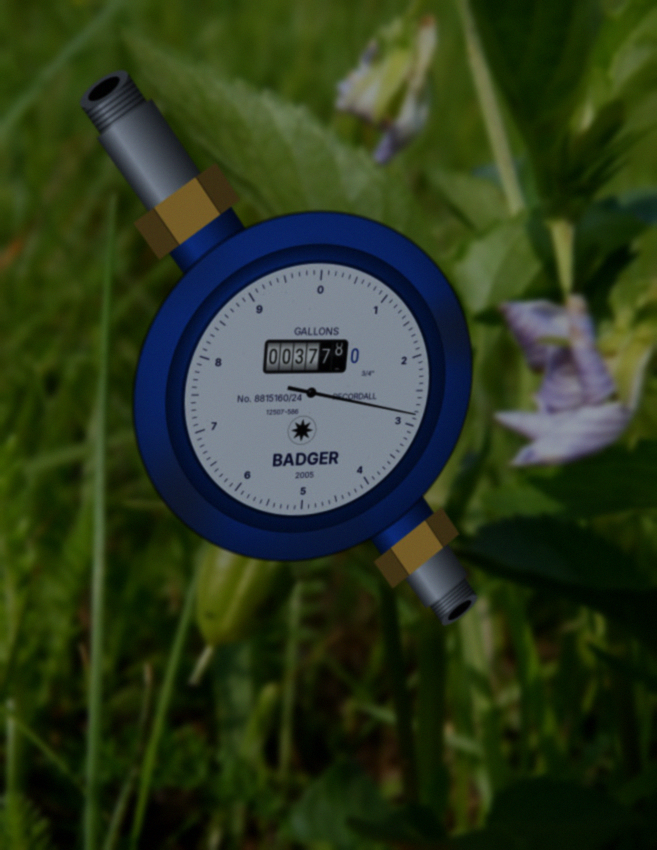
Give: **37782.8** gal
